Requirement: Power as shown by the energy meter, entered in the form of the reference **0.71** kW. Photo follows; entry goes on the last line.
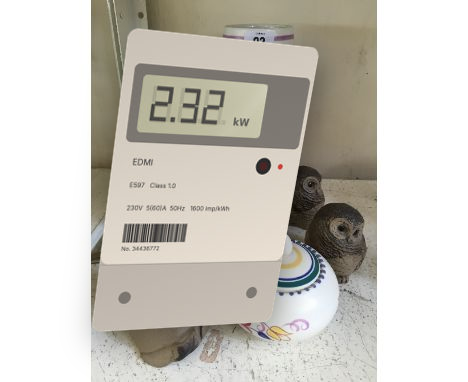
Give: **2.32** kW
